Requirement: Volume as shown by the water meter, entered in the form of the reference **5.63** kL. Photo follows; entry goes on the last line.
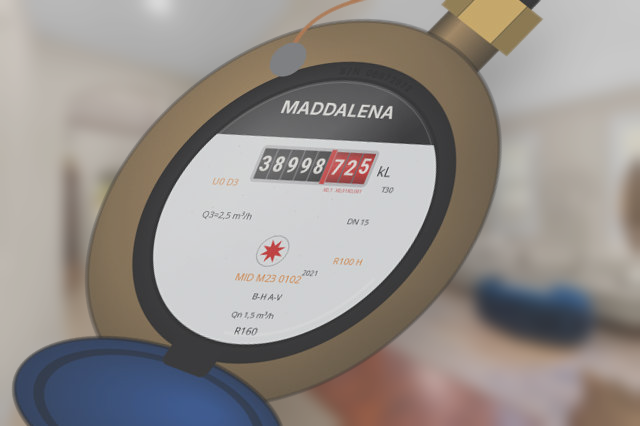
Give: **38998.725** kL
